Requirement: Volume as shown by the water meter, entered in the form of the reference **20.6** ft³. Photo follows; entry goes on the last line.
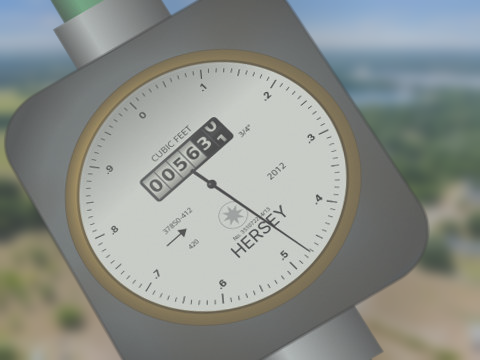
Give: **5630.47** ft³
